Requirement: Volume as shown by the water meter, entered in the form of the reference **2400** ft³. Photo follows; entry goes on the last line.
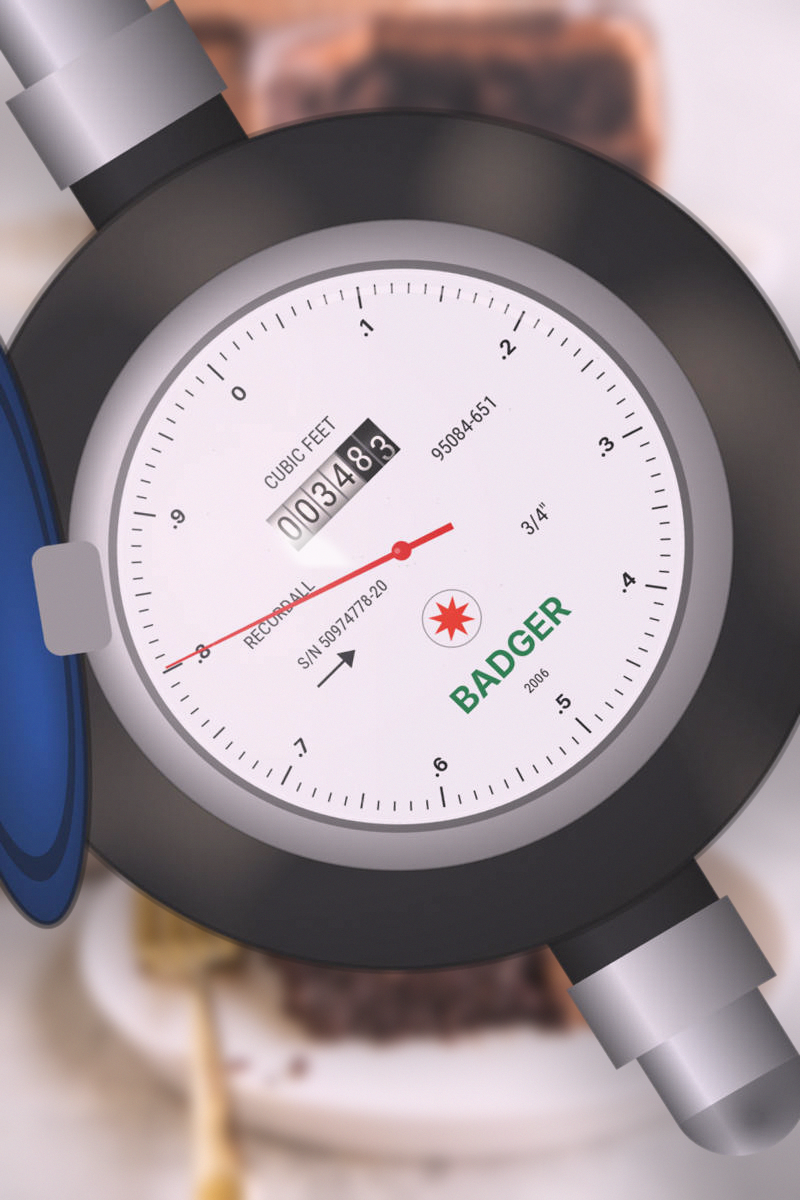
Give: **3482.80** ft³
